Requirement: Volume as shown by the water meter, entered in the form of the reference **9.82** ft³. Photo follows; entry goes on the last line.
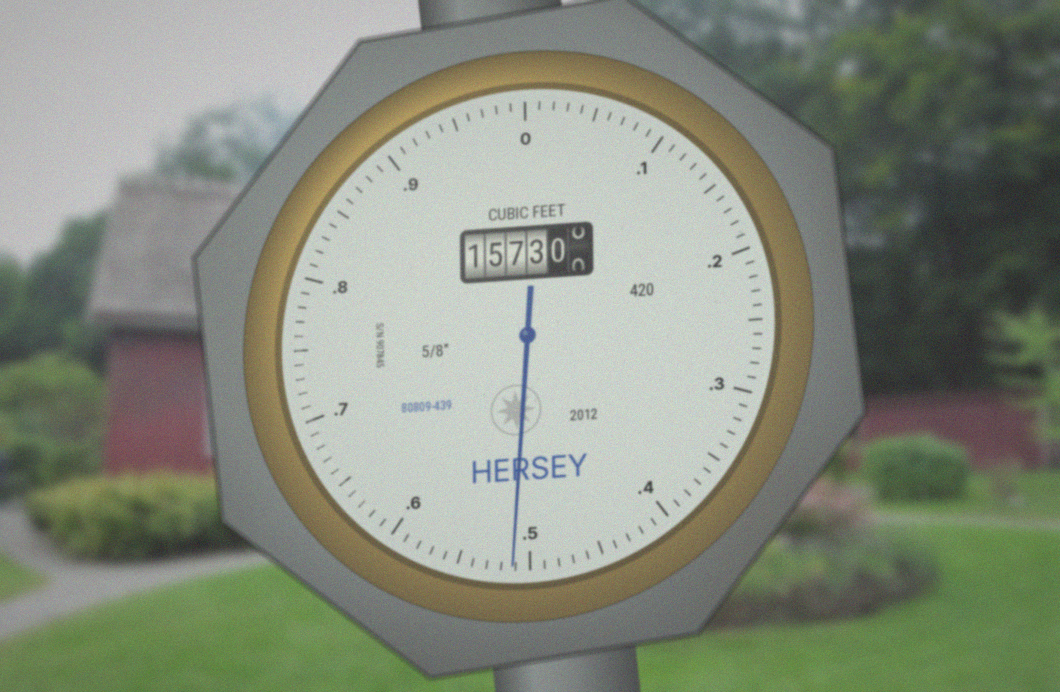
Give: **157308.51** ft³
